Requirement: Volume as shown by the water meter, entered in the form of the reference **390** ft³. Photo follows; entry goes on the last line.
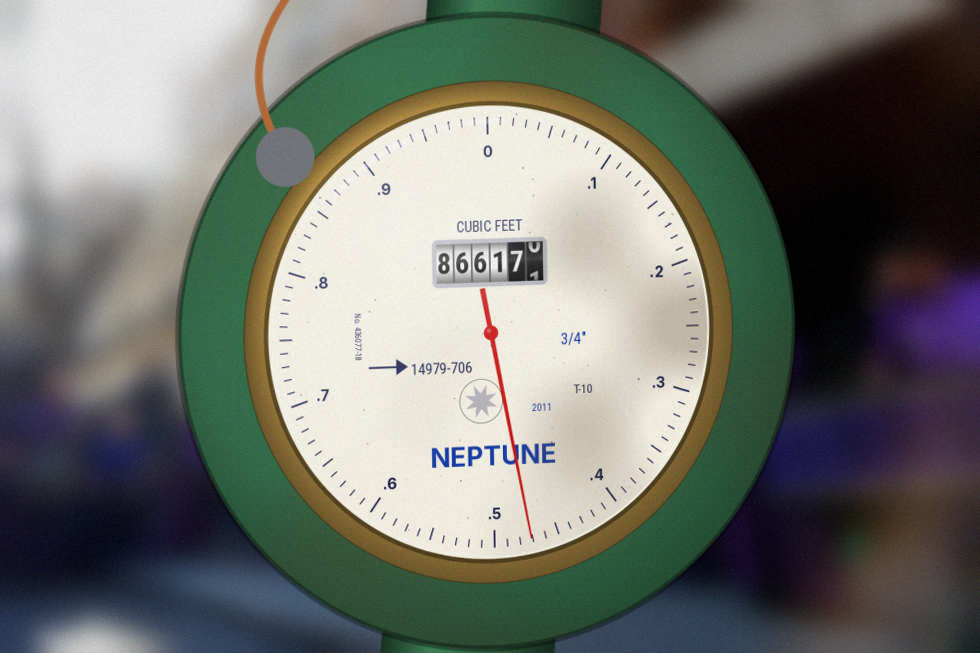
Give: **866170.47** ft³
